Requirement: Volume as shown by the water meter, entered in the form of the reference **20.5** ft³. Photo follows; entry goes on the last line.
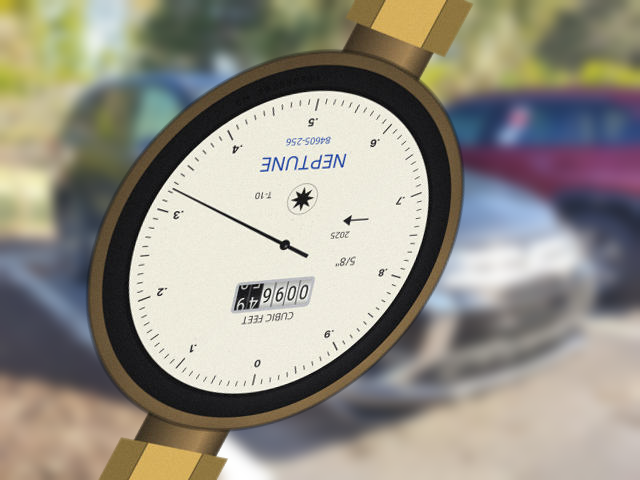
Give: **9649.32** ft³
